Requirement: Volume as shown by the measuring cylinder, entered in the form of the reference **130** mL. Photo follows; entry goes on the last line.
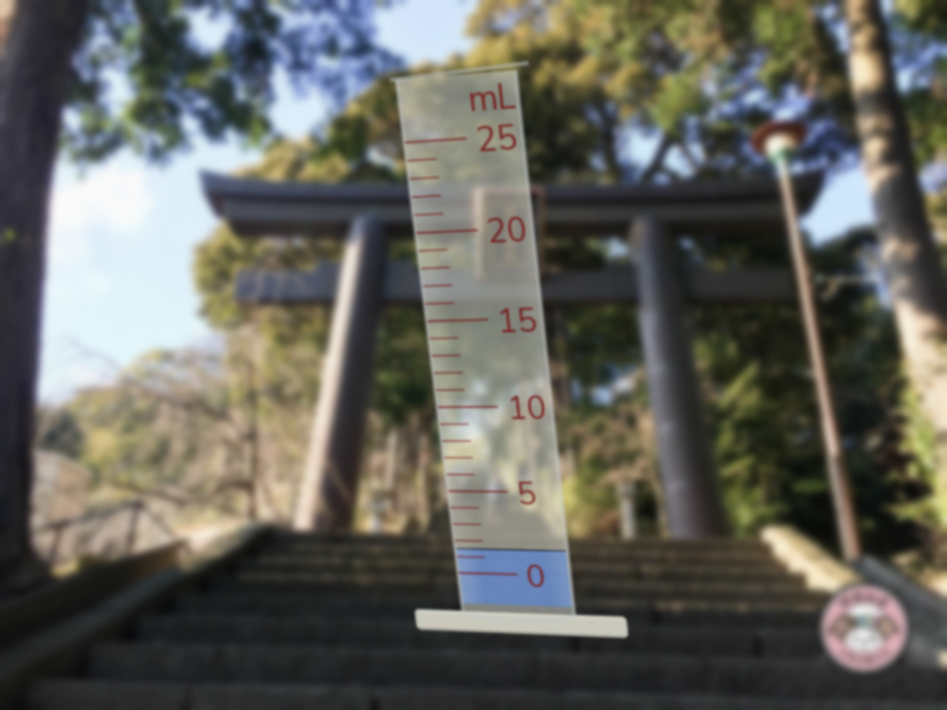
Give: **1.5** mL
